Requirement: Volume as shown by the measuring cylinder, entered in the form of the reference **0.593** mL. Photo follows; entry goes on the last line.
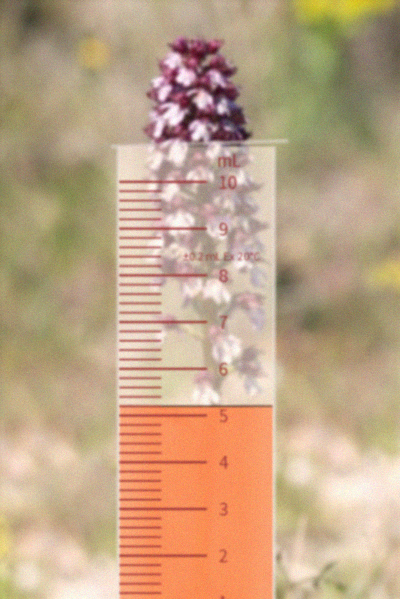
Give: **5.2** mL
